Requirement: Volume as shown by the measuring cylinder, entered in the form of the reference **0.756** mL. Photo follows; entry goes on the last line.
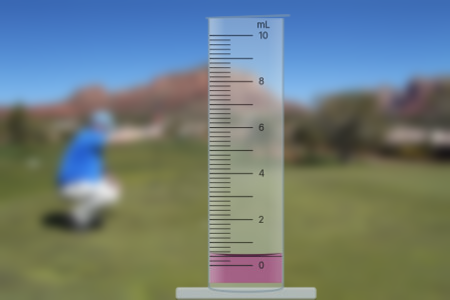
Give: **0.4** mL
